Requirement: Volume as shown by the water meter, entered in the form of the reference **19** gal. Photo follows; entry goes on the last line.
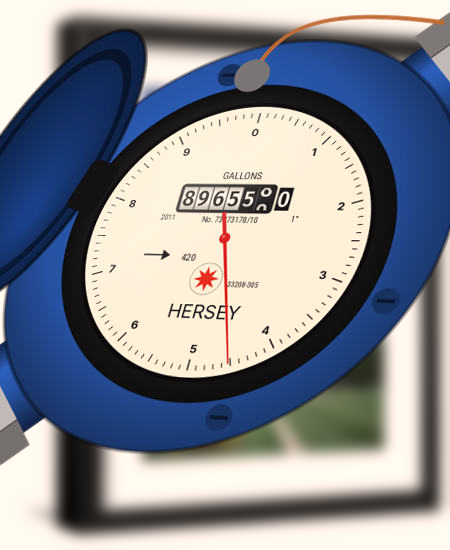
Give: **8965584.5** gal
